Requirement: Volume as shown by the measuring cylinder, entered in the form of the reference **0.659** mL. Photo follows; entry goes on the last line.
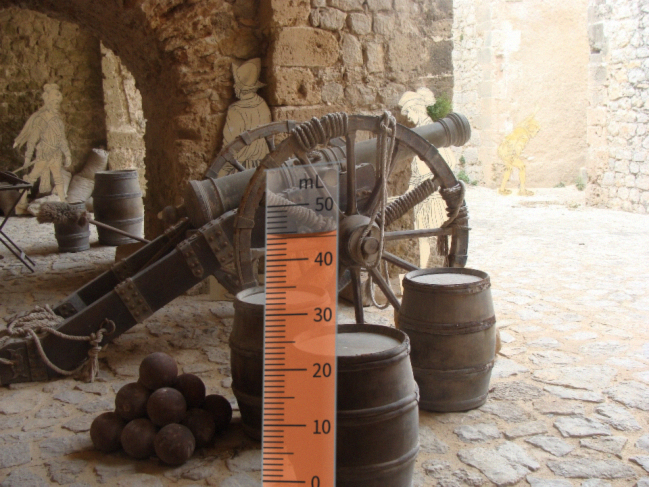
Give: **44** mL
